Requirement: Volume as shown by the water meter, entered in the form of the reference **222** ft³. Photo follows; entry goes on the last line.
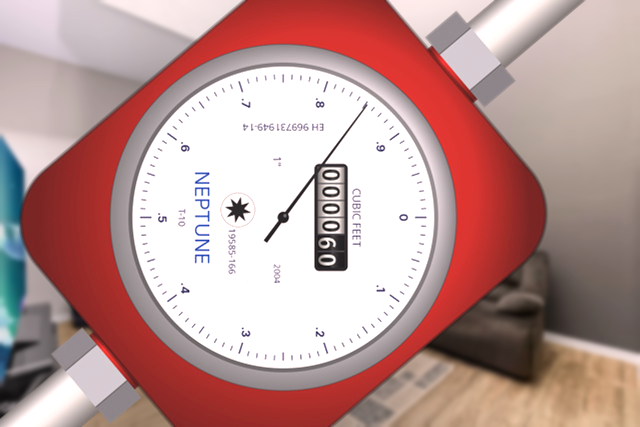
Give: **59.85** ft³
